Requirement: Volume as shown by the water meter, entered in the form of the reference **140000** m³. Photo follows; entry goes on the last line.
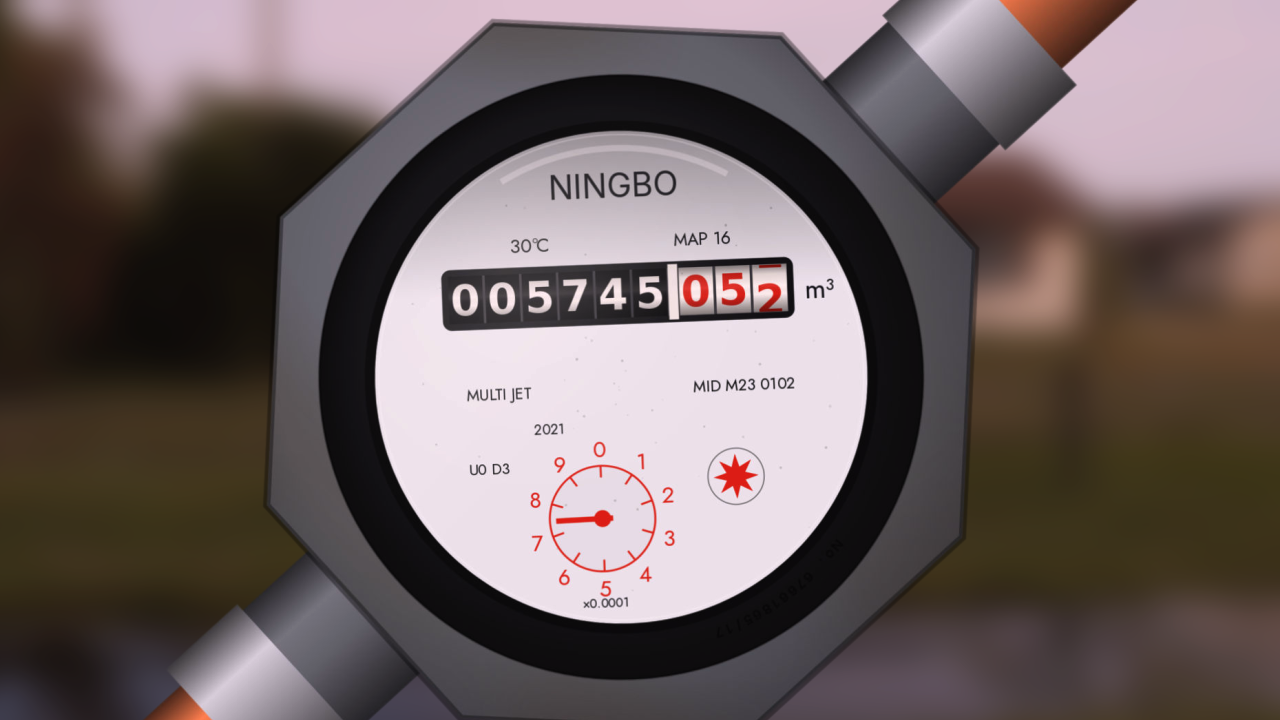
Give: **5745.0517** m³
